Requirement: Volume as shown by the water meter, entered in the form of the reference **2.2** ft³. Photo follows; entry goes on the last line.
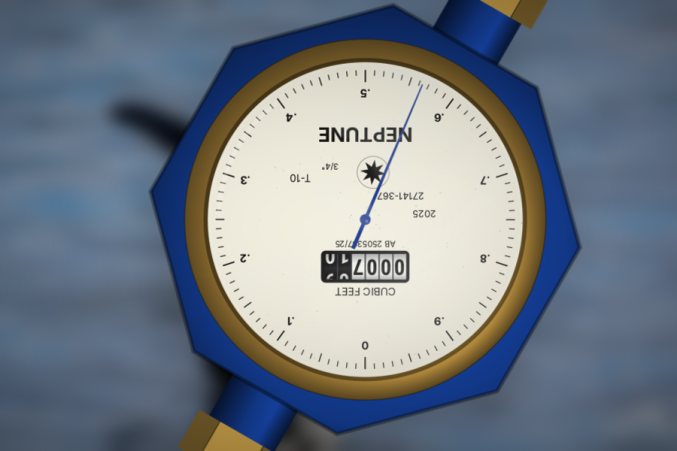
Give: **709.56** ft³
